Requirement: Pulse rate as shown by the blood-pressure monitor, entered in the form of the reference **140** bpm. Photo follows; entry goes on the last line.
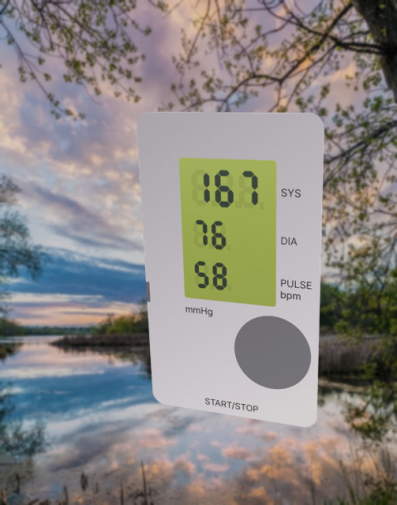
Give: **58** bpm
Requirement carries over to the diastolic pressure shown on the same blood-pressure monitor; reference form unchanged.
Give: **76** mmHg
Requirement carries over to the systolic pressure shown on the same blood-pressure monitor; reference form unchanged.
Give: **167** mmHg
